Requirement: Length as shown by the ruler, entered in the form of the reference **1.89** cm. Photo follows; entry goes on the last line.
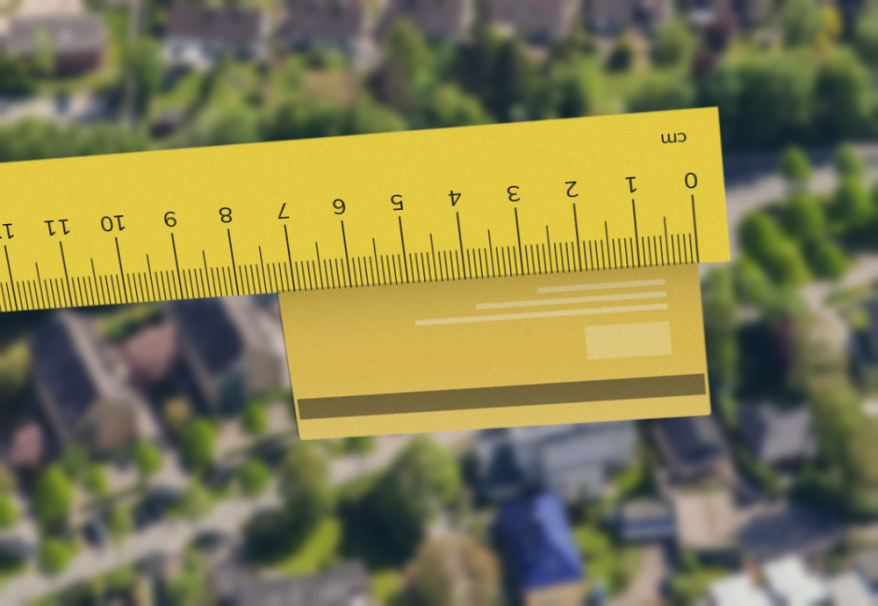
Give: **7.3** cm
